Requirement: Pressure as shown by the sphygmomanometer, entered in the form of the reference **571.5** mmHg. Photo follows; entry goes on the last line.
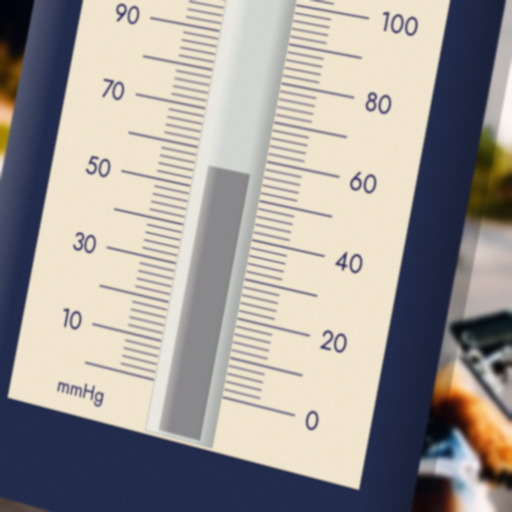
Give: **56** mmHg
